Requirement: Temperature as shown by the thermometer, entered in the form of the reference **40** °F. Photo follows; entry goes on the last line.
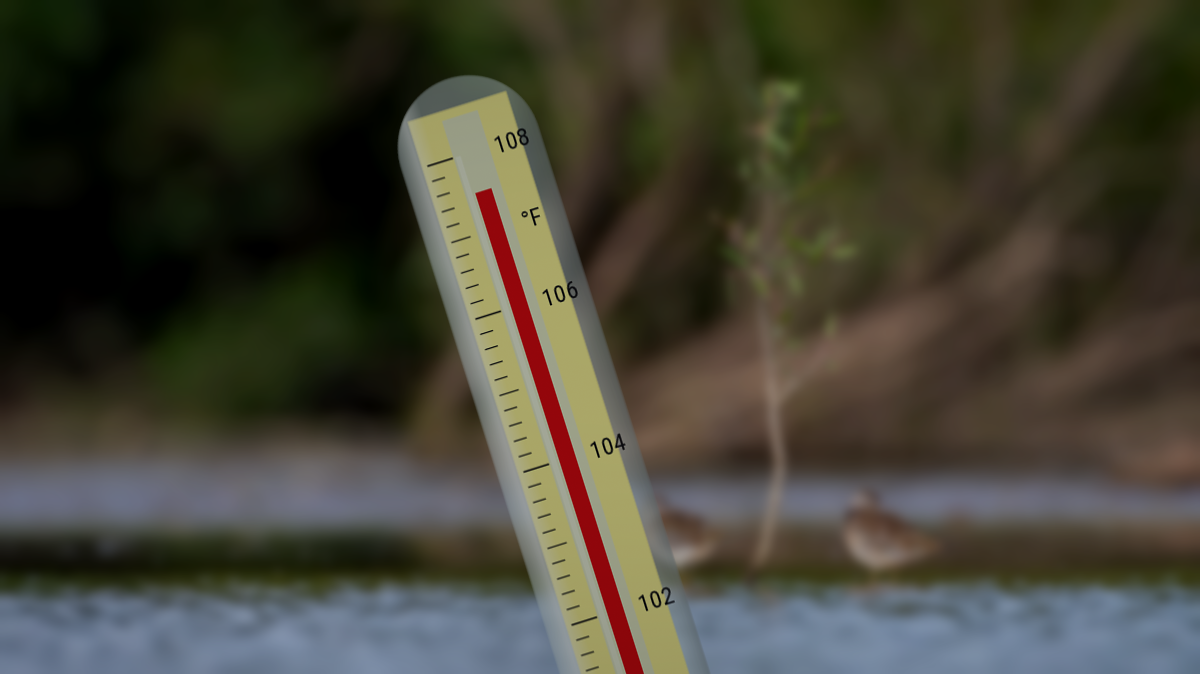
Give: **107.5** °F
